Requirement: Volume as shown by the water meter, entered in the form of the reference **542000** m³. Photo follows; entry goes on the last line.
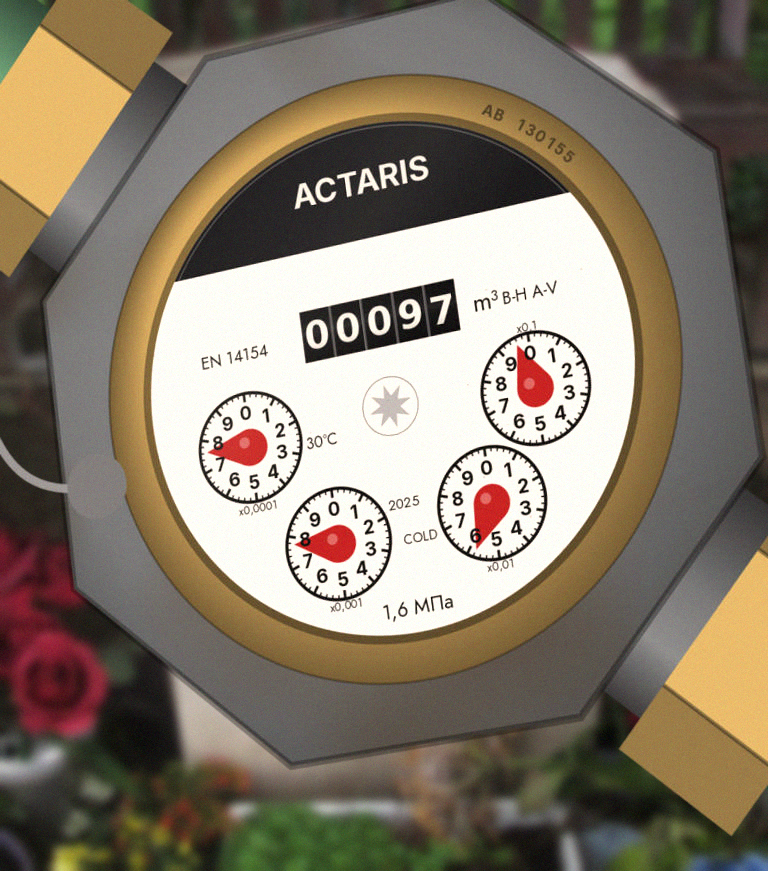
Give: **96.9577** m³
